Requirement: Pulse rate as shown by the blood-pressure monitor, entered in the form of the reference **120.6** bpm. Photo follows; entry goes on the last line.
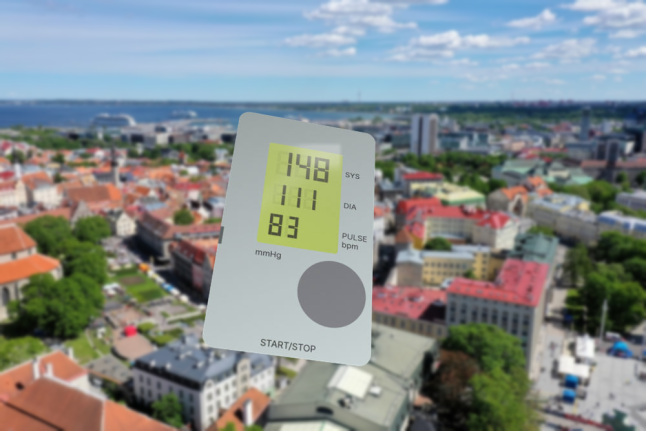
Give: **83** bpm
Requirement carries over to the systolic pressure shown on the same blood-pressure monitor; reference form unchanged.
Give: **148** mmHg
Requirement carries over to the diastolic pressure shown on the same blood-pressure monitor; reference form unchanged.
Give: **111** mmHg
